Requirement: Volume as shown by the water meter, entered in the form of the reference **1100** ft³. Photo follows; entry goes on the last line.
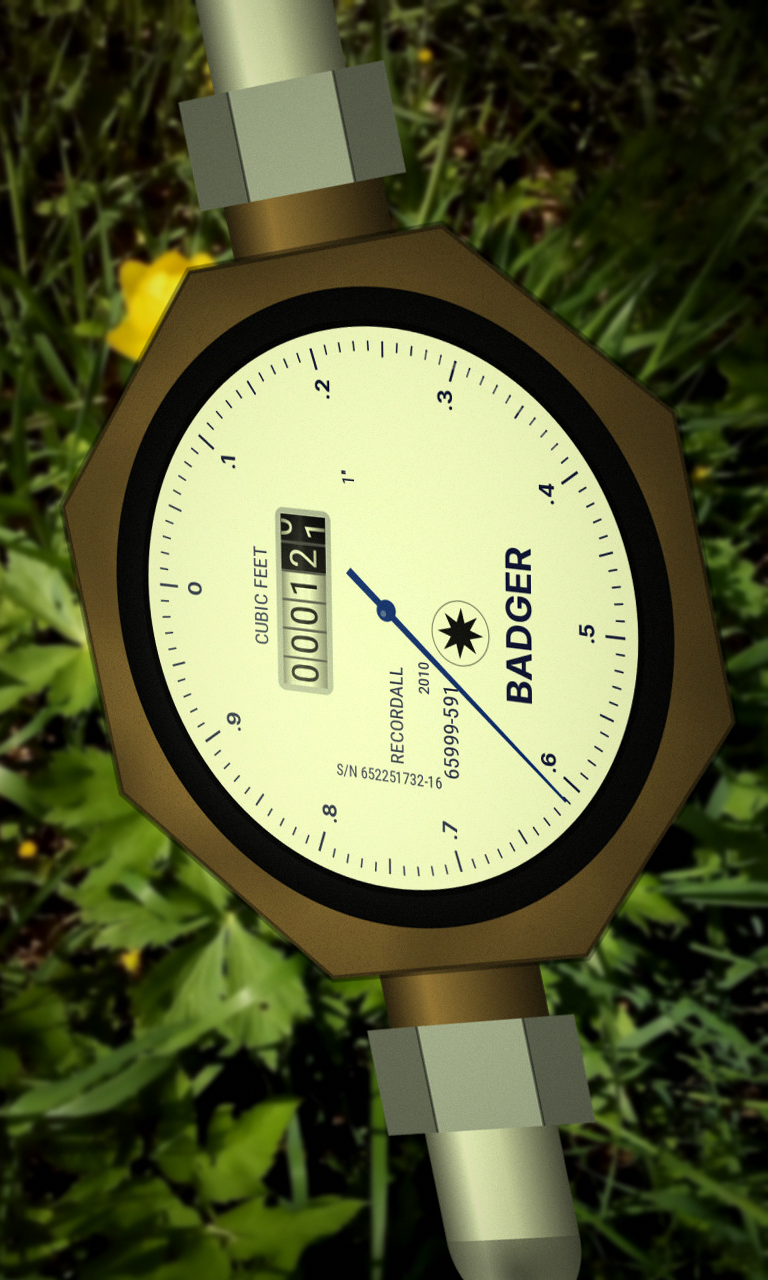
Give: **120.61** ft³
